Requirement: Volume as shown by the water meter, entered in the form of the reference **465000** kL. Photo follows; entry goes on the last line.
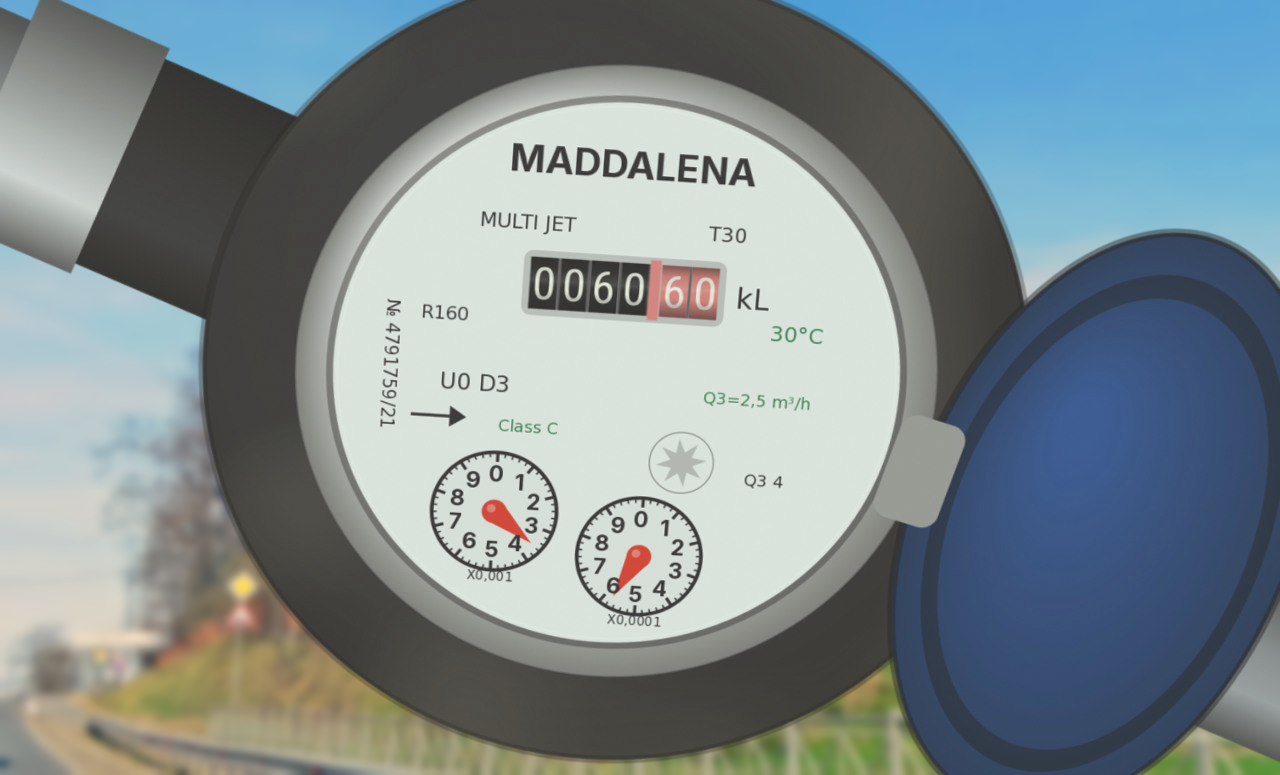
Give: **60.6035** kL
